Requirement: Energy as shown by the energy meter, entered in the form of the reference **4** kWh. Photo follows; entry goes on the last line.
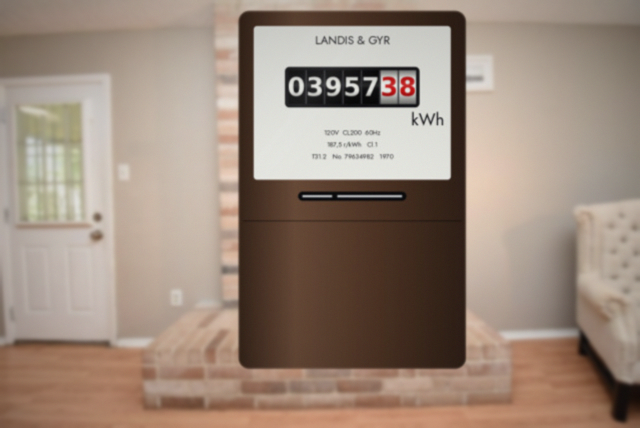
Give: **3957.38** kWh
